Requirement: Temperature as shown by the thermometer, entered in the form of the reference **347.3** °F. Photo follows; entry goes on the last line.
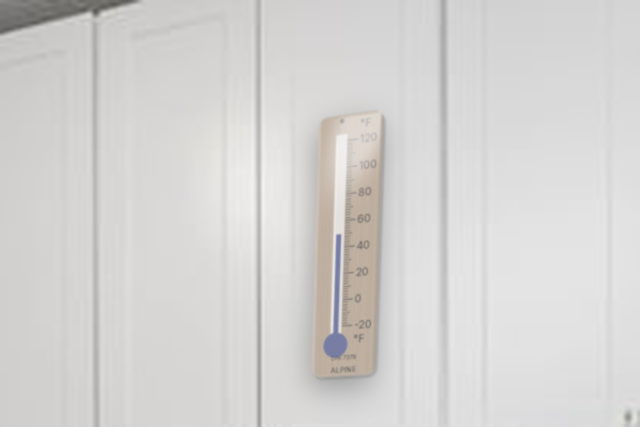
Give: **50** °F
